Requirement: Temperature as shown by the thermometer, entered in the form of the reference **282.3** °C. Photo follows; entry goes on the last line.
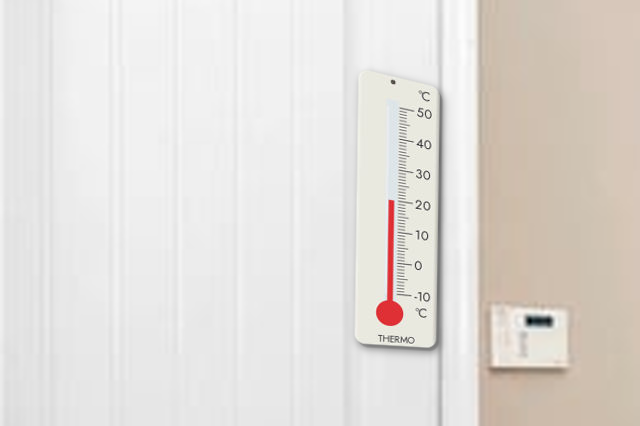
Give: **20** °C
